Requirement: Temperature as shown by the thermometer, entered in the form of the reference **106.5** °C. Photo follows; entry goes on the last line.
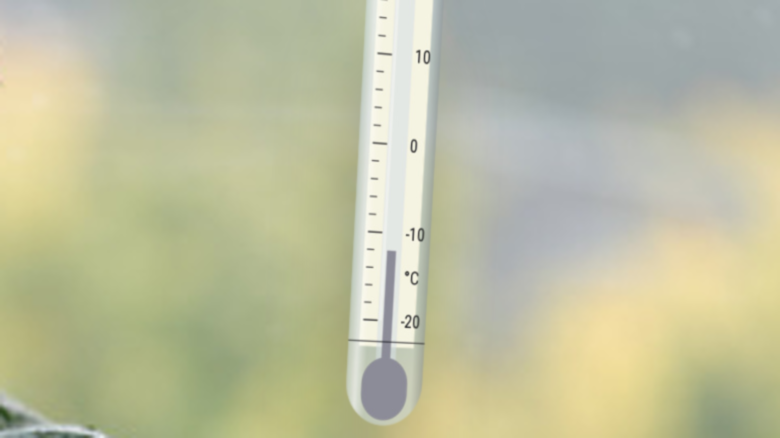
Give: **-12** °C
